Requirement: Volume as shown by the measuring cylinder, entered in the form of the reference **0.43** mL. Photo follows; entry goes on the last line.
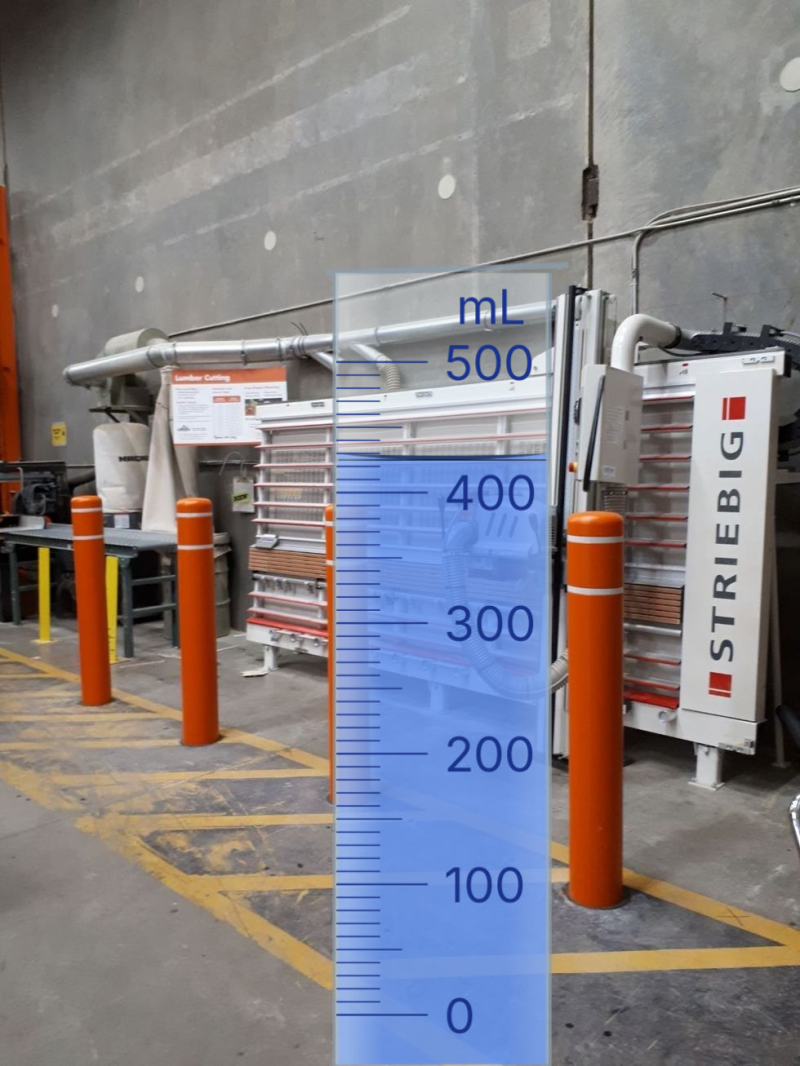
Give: **425** mL
